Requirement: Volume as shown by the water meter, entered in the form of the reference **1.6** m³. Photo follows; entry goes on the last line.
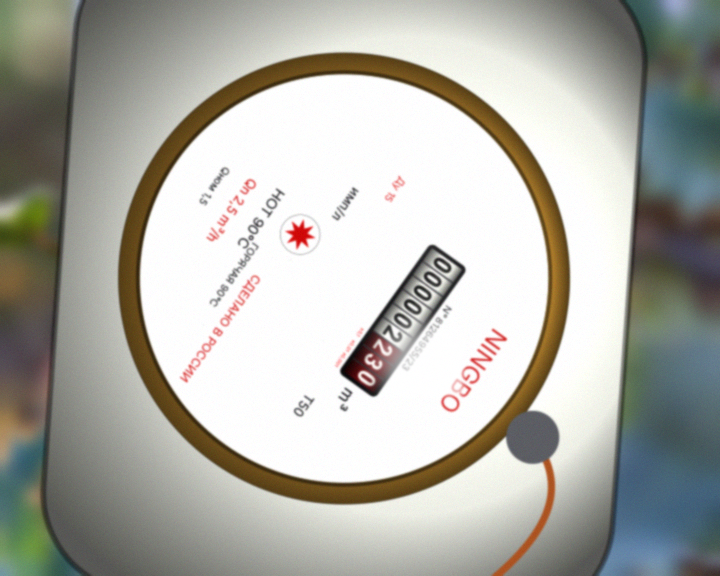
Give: **2.230** m³
